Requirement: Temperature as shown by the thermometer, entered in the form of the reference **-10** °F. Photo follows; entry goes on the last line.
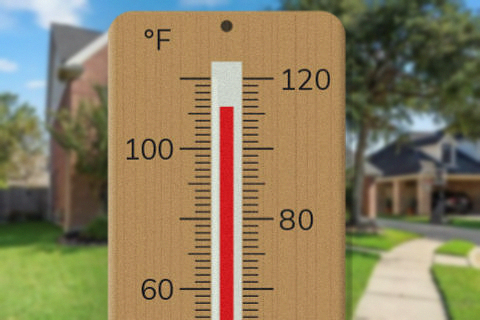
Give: **112** °F
